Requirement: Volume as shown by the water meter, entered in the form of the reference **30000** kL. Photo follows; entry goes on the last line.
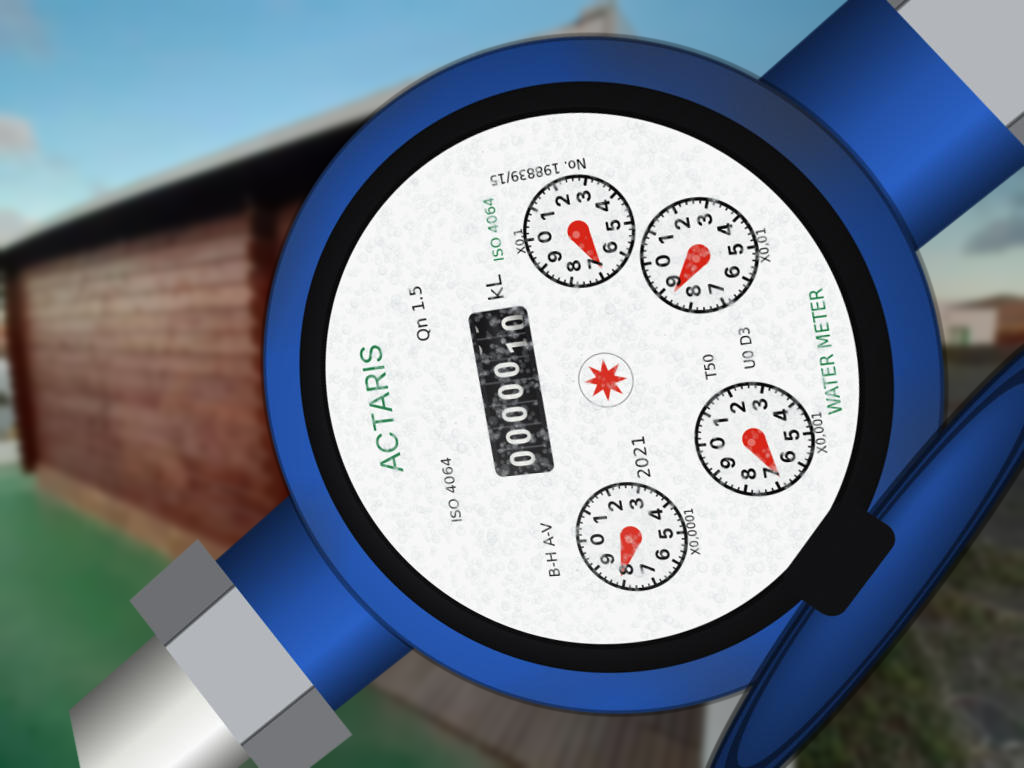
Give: **9.6868** kL
